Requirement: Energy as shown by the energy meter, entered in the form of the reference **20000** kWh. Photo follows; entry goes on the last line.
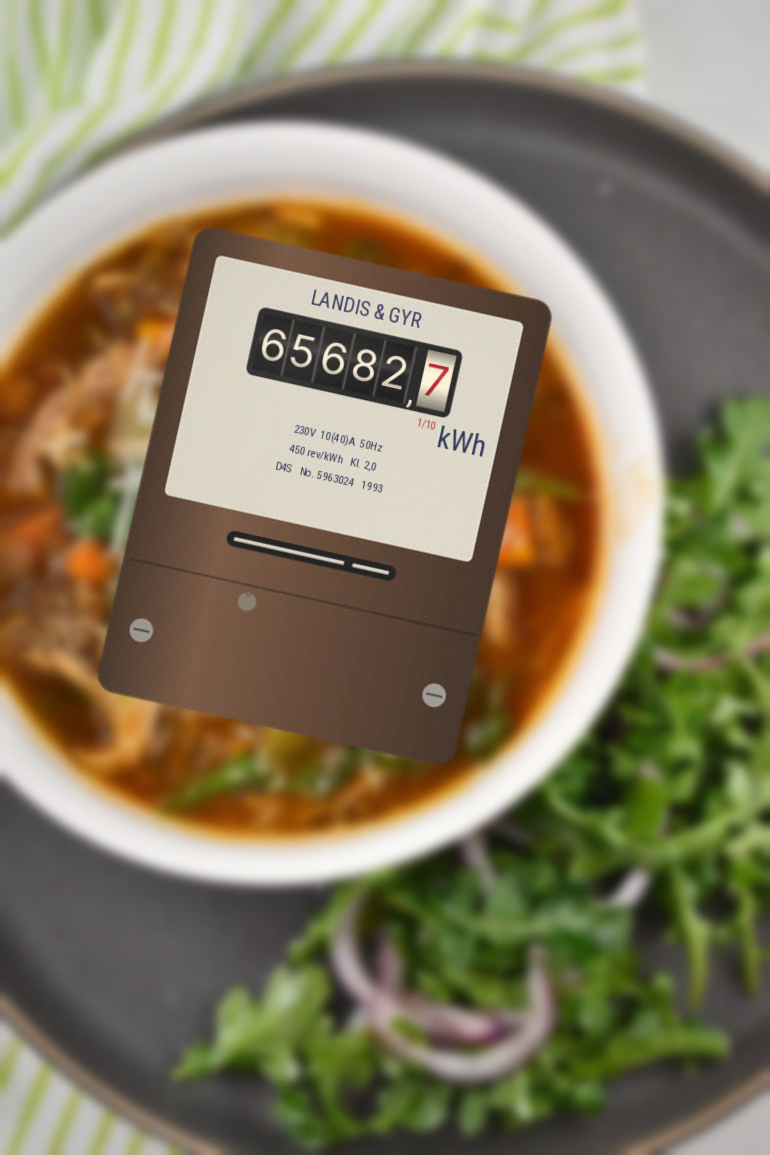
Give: **65682.7** kWh
